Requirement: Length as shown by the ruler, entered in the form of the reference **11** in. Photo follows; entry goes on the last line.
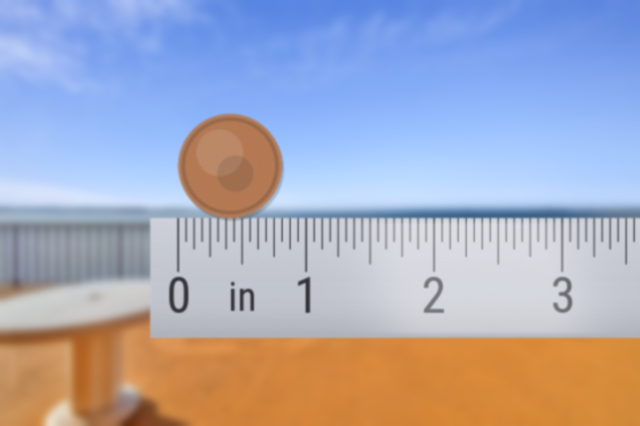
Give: **0.8125** in
